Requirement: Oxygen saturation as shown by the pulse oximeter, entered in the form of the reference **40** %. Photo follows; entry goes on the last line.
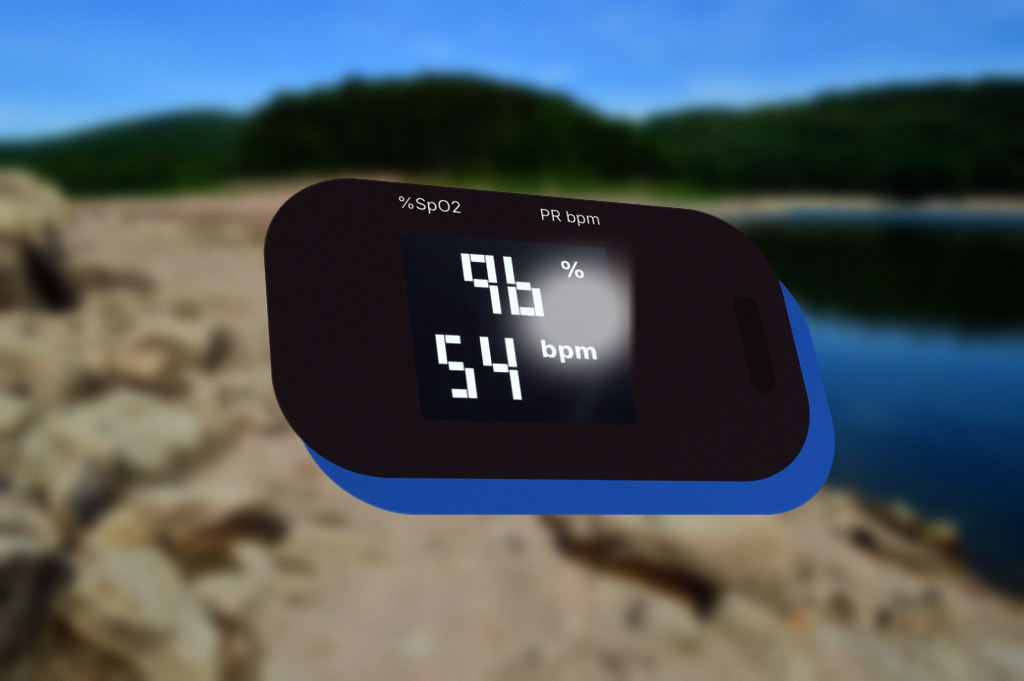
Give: **96** %
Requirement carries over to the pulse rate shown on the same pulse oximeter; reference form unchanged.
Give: **54** bpm
